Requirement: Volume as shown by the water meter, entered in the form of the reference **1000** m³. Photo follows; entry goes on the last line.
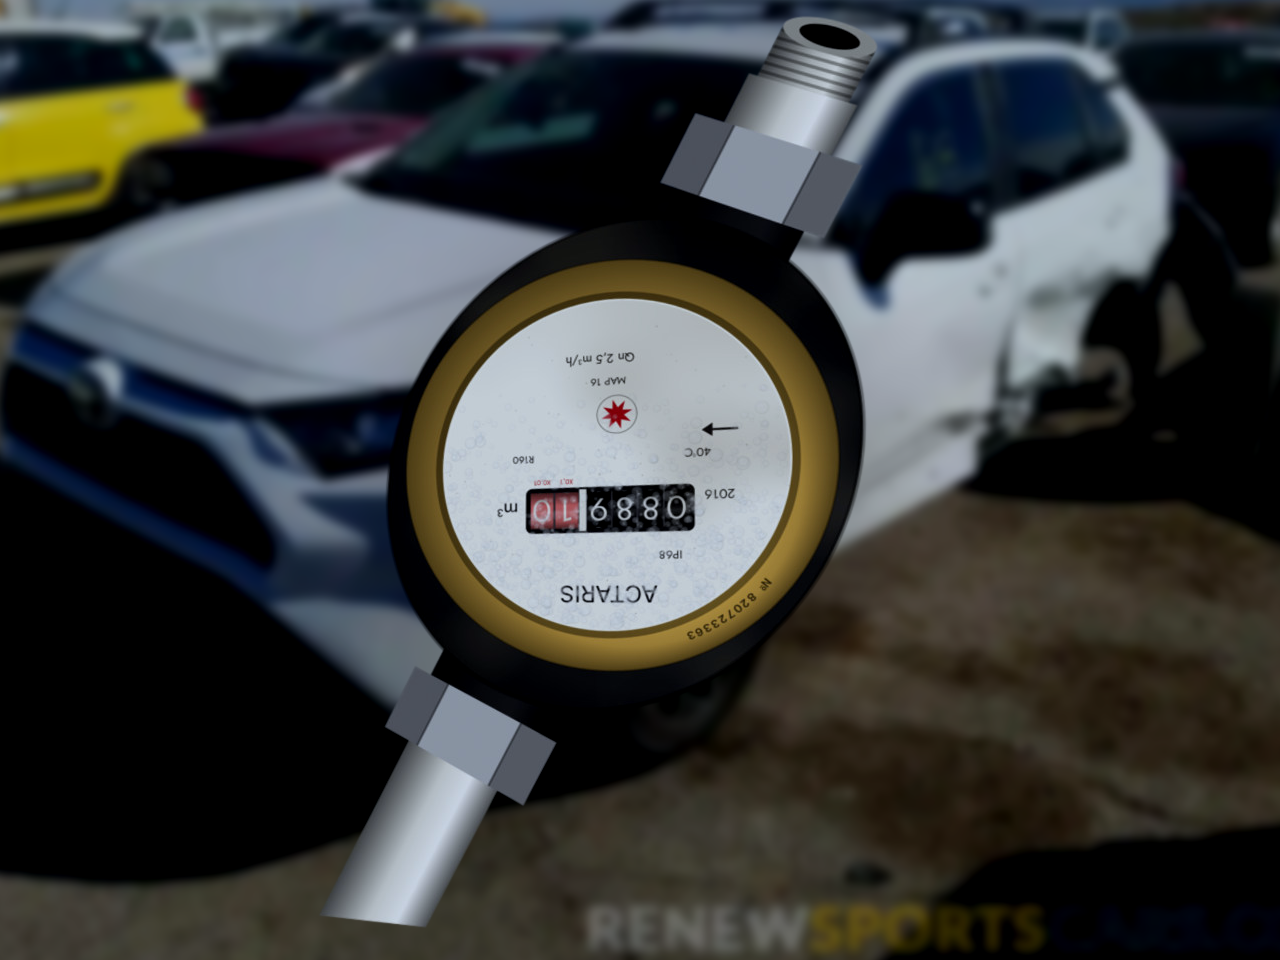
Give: **889.10** m³
